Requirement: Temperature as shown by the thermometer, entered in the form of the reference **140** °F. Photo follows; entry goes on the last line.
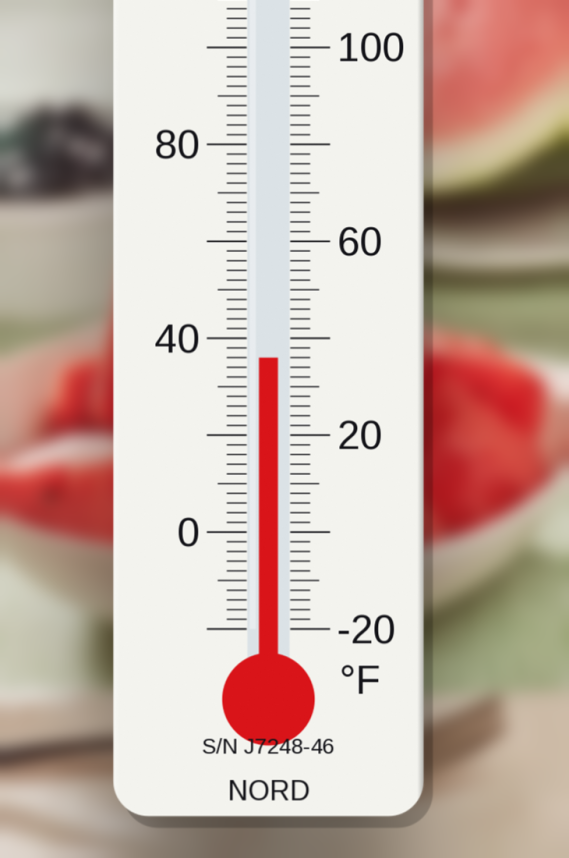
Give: **36** °F
